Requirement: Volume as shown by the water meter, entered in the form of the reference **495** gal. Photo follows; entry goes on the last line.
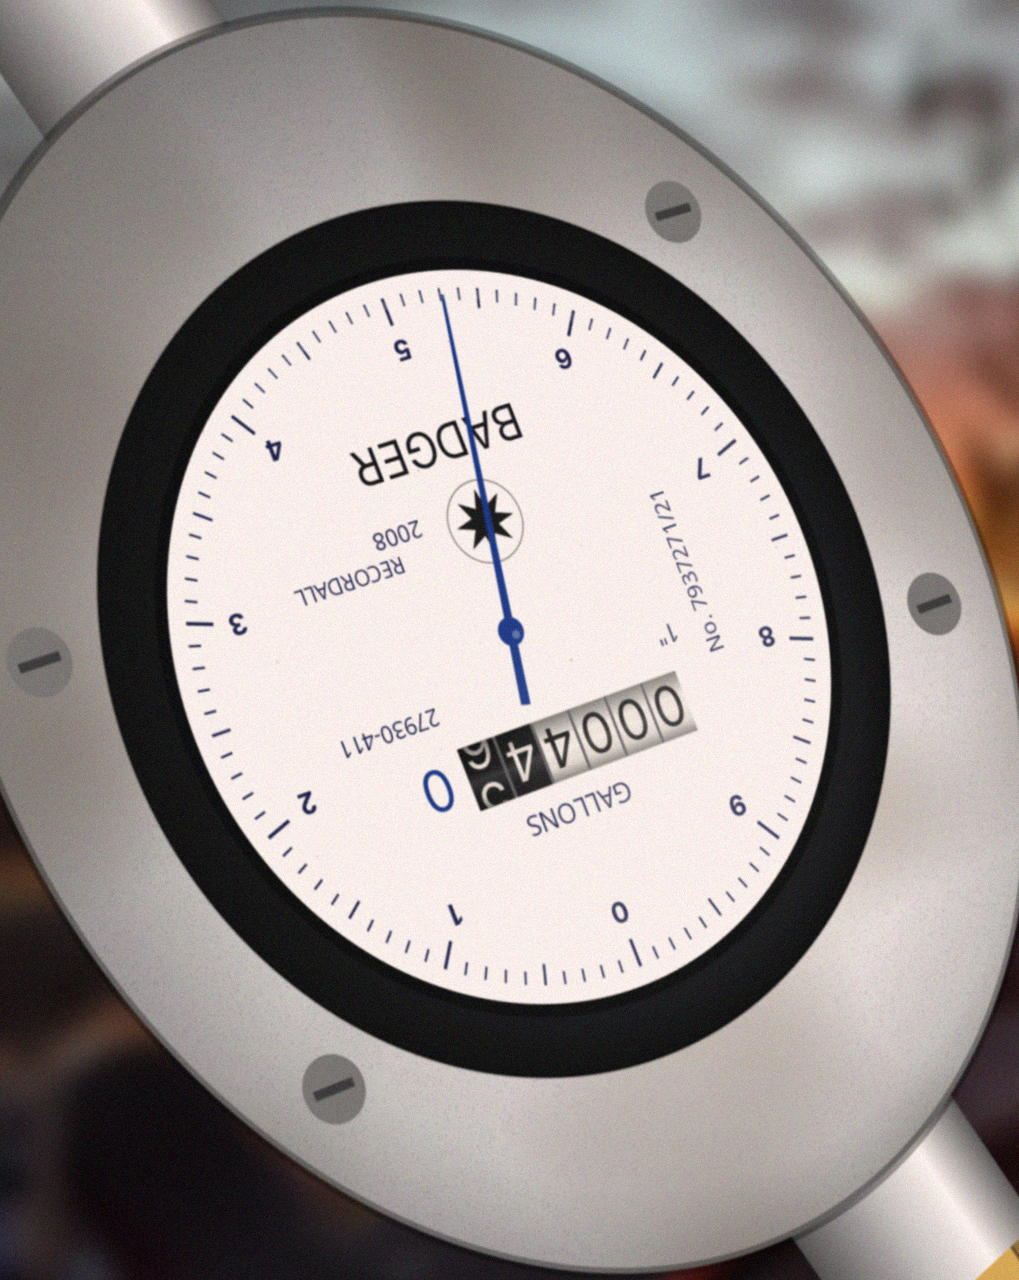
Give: **4455.3** gal
